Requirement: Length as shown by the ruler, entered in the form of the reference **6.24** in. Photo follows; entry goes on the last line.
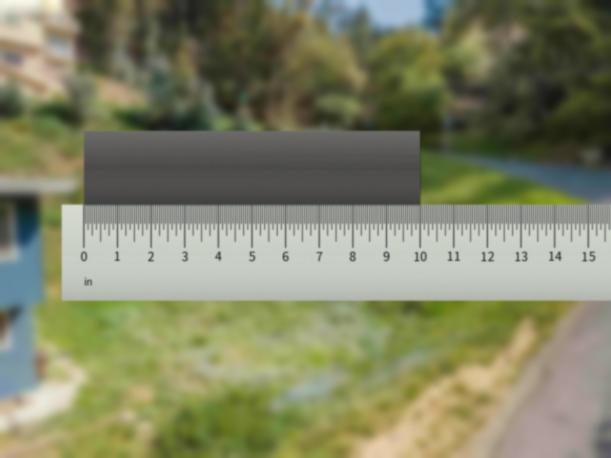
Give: **10** in
